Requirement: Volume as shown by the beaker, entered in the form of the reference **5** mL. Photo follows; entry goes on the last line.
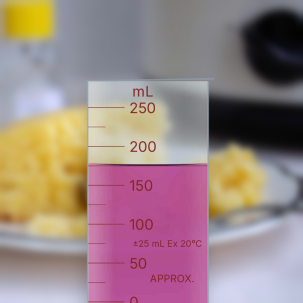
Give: **175** mL
